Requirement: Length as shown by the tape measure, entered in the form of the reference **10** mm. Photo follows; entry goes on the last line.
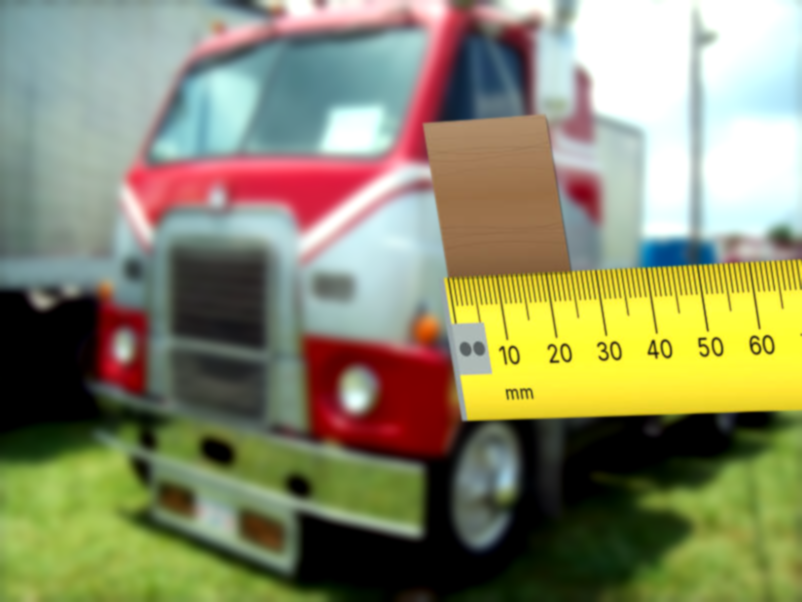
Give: **25** mm
